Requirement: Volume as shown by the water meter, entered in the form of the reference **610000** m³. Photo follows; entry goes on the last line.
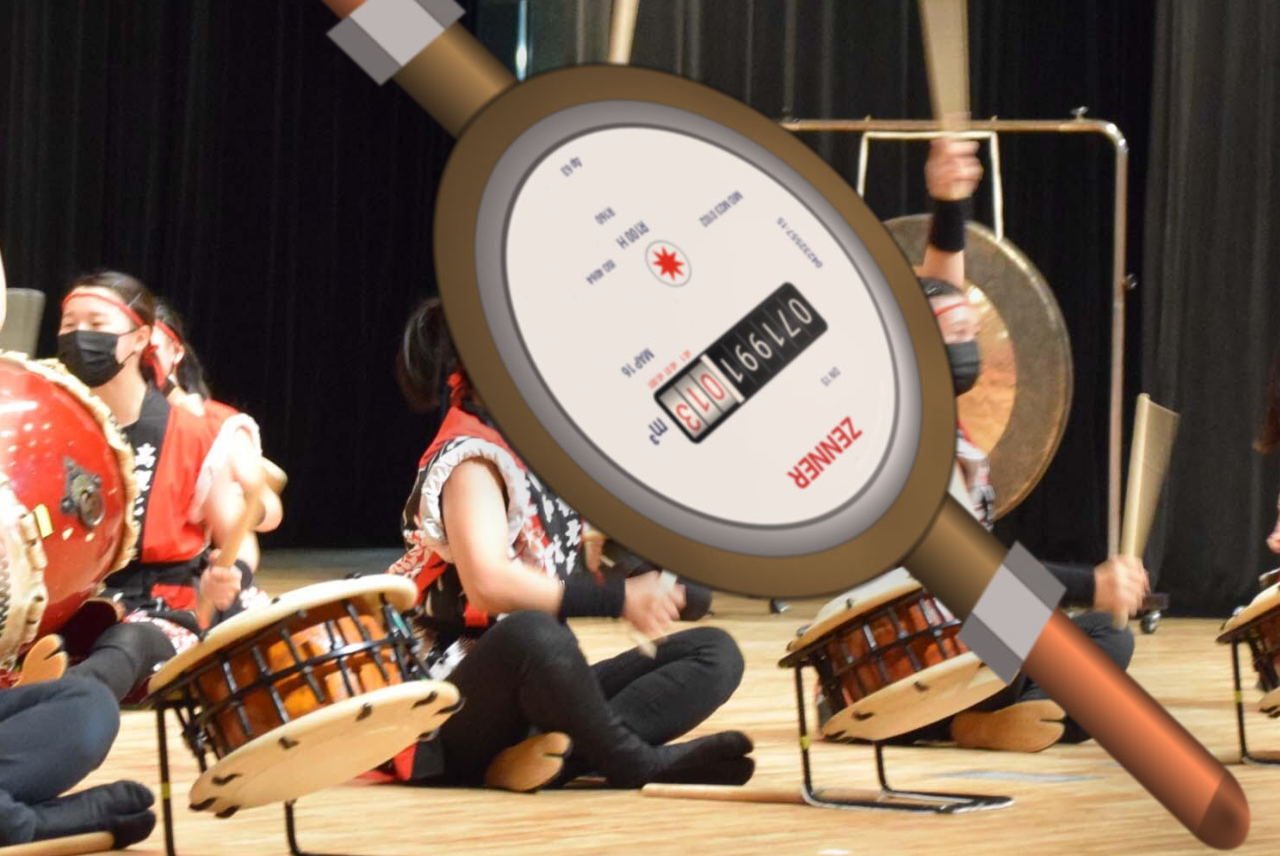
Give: **71991.013** m³
